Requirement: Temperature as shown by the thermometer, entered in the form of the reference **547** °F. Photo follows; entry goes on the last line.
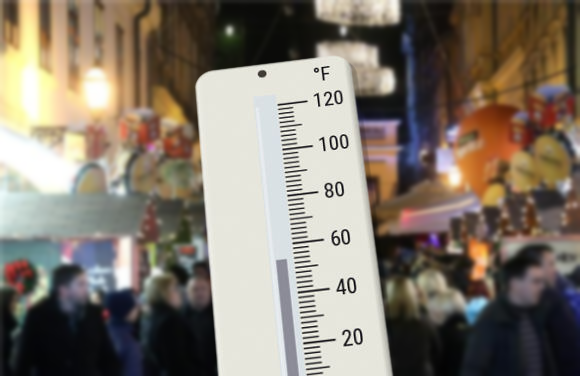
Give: **54** °F
